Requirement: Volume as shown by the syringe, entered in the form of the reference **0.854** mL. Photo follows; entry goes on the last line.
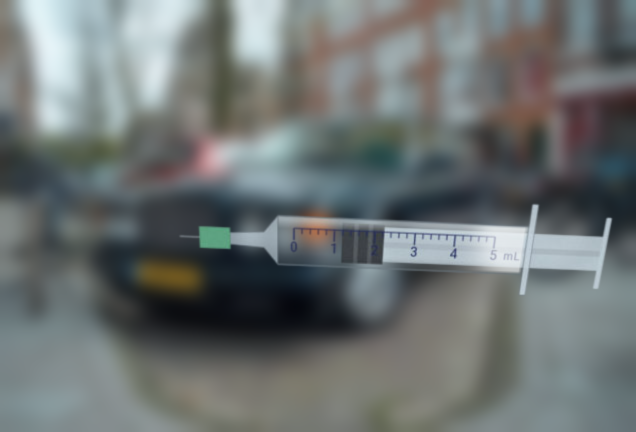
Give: **1.2** mL
